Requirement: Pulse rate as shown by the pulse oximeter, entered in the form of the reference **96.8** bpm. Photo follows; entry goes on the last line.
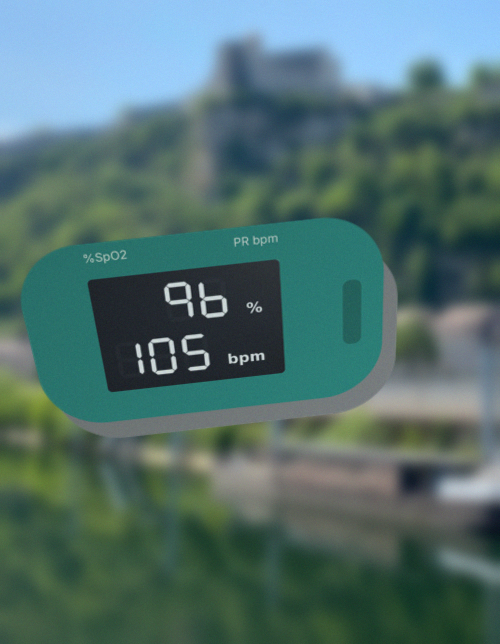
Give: **105** bpm
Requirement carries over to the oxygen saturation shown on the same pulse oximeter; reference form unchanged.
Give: **96** %
